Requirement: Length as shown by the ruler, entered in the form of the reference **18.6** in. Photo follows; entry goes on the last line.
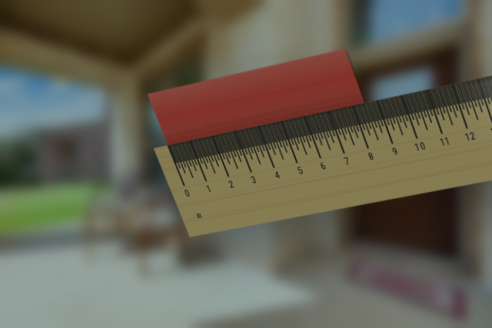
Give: **8.5** in
